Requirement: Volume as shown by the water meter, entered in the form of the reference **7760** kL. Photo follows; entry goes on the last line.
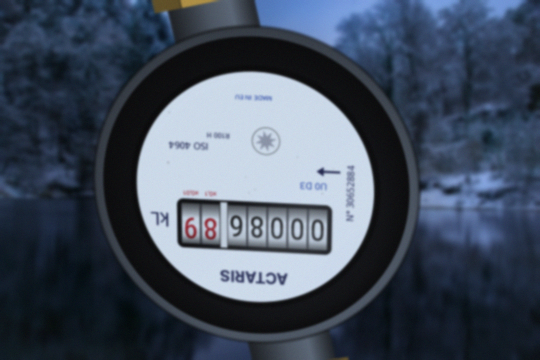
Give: **86.89** kL
